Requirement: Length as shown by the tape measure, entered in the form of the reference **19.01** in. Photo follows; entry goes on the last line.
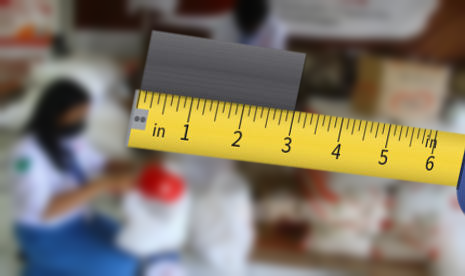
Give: **3** in
